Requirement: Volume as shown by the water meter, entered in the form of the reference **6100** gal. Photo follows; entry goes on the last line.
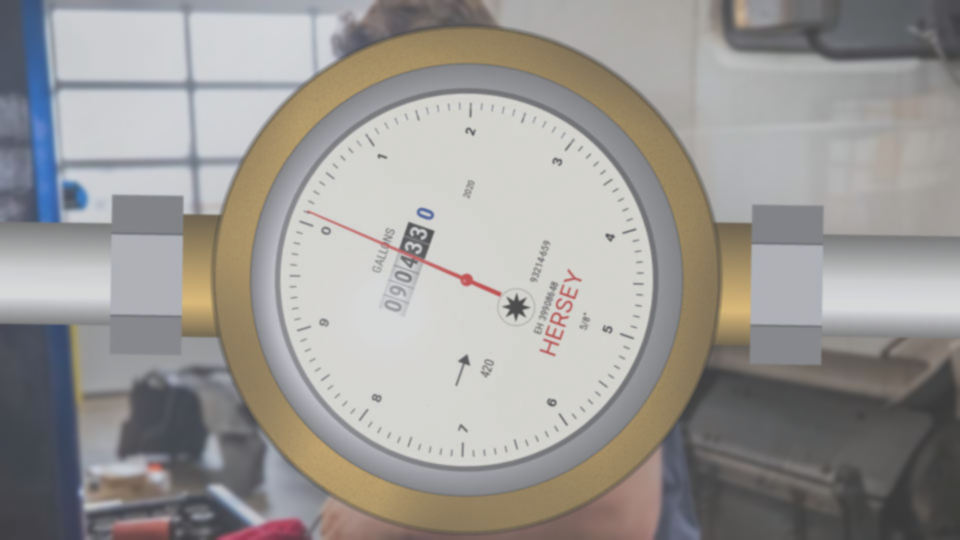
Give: **904330.1** gal
